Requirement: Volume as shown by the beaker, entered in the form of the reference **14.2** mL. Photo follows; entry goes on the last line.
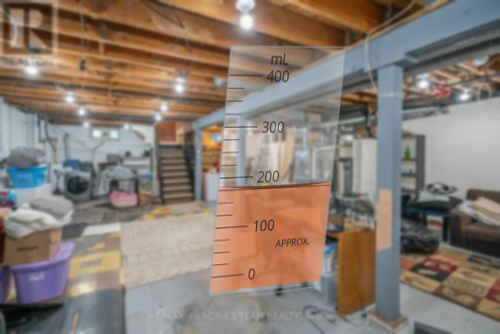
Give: **175** mL
